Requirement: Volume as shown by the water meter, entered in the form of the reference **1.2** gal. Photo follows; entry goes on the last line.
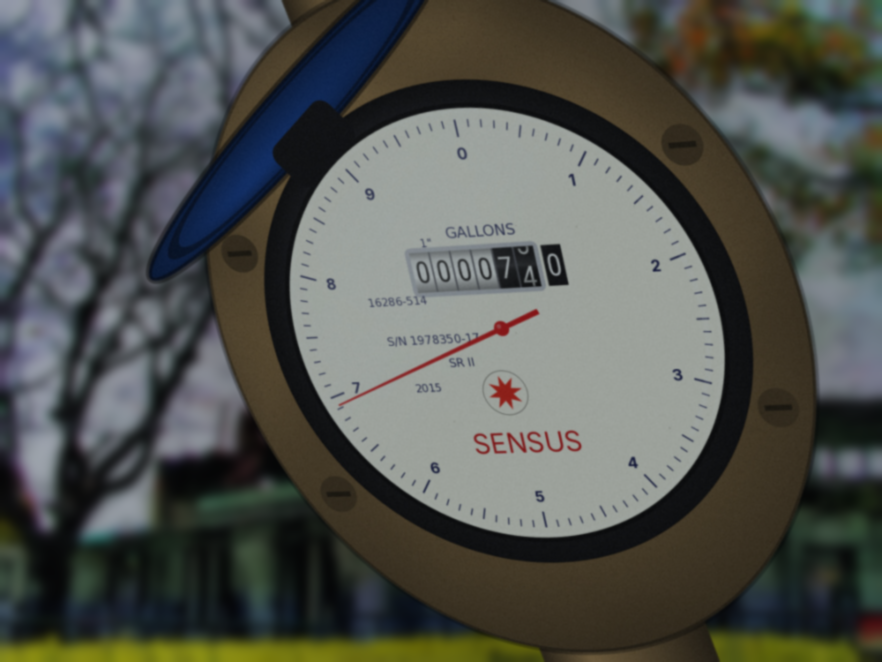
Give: **736.9** gal
